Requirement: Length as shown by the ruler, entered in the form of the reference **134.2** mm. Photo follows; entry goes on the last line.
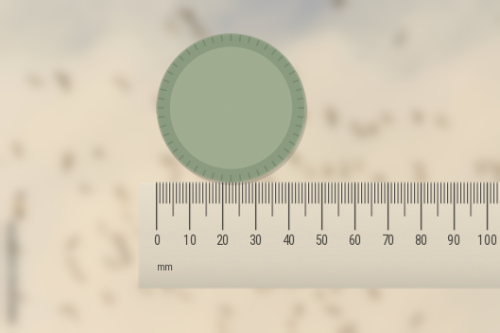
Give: **45** mm
